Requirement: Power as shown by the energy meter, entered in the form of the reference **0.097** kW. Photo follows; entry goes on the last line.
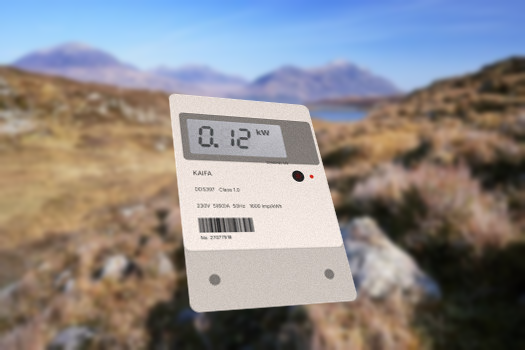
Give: **0.12** kW
